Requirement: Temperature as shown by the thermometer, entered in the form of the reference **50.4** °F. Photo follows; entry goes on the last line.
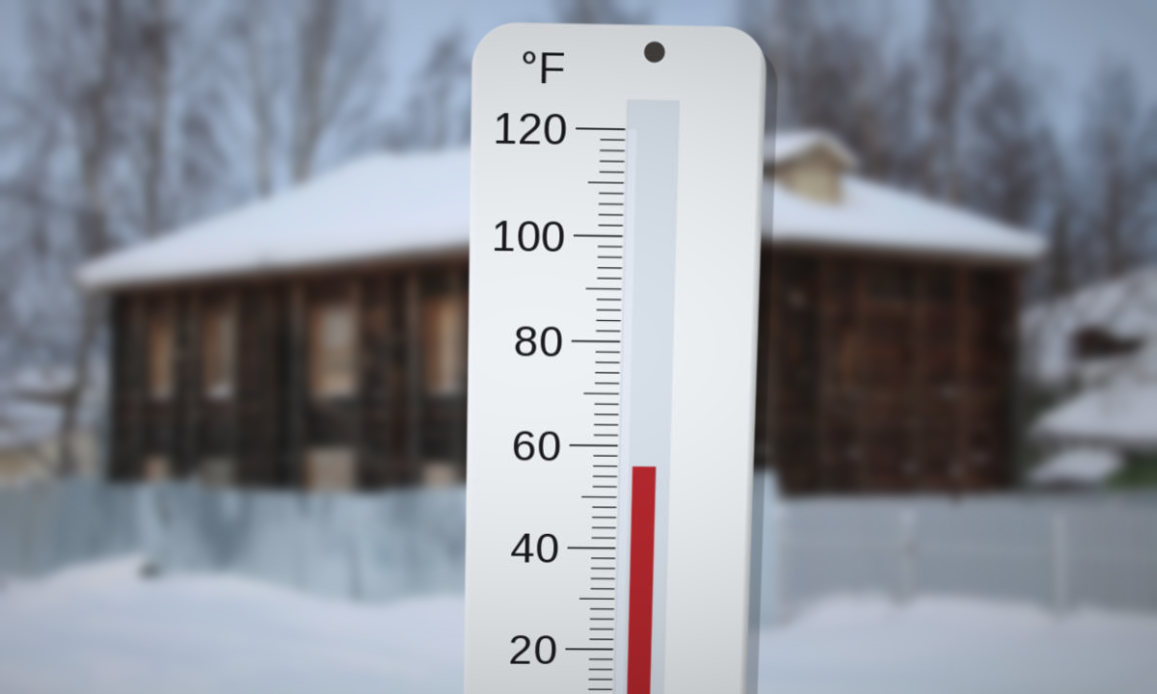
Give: **56** °F
